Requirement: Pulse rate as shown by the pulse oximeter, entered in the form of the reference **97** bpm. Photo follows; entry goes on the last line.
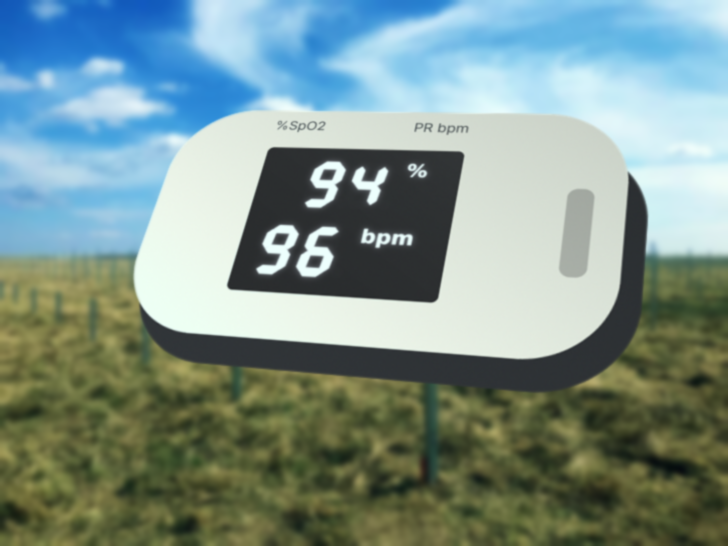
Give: **96** bpm
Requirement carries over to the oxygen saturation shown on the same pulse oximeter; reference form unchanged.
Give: **94** %
